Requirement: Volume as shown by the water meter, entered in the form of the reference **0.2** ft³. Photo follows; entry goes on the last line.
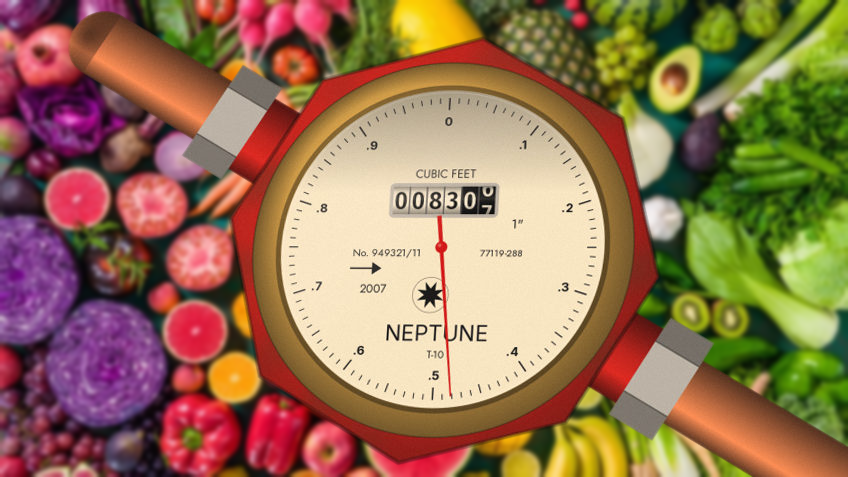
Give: **8306.48** ft³
